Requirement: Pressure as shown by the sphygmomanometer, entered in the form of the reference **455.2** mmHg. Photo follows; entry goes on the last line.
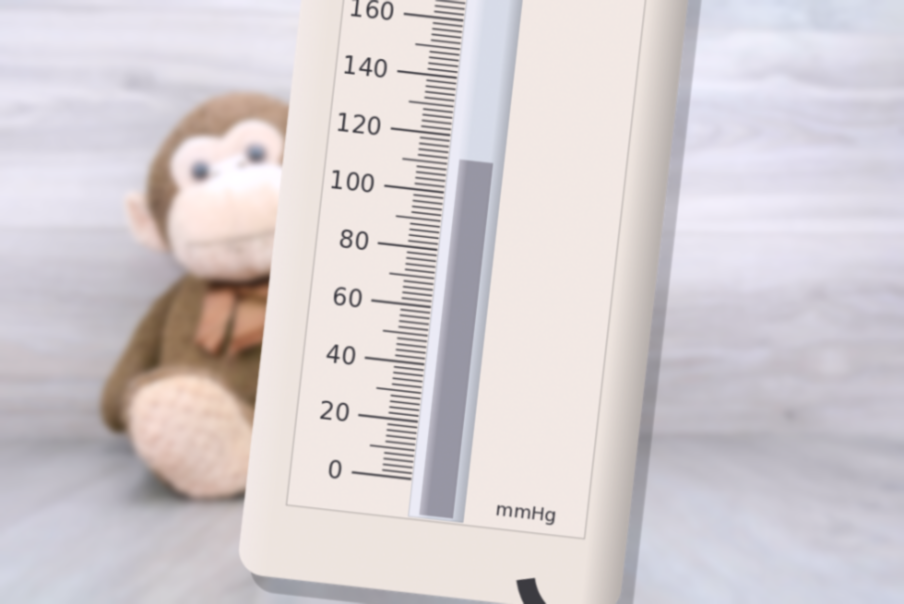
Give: **112** mmHg
